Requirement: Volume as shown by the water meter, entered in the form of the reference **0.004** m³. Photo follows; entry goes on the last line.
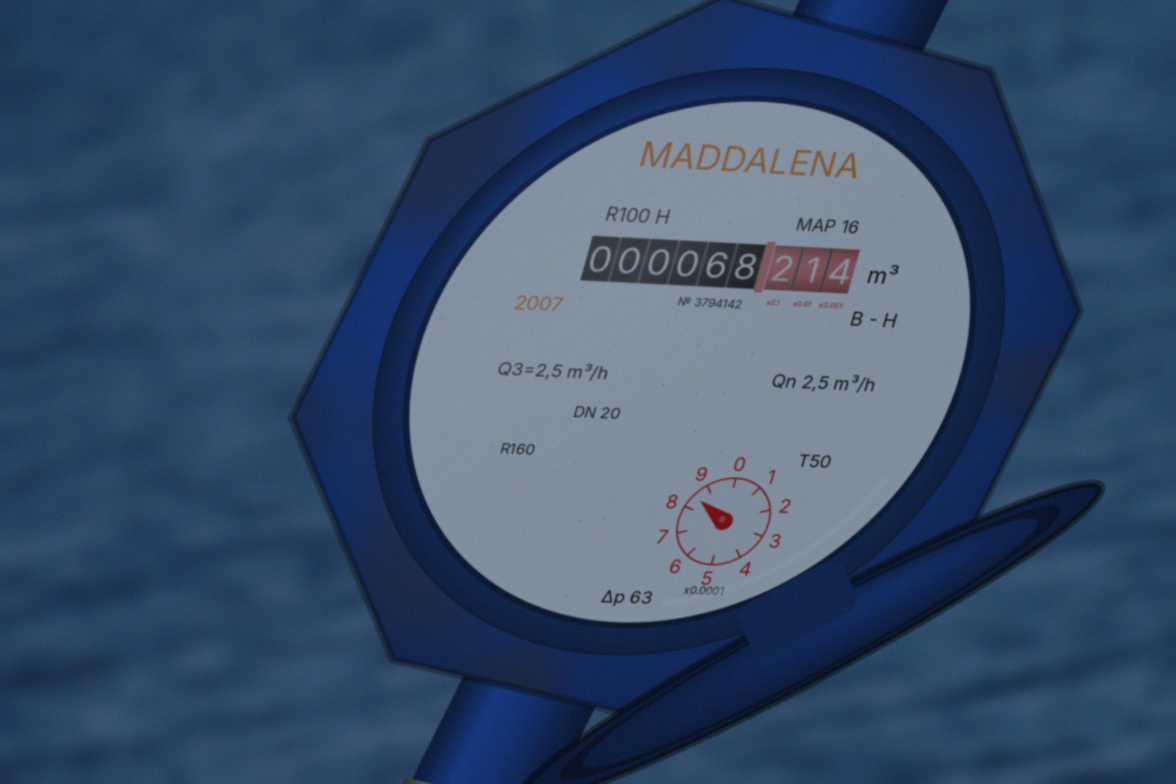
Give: **68.2148** m³
